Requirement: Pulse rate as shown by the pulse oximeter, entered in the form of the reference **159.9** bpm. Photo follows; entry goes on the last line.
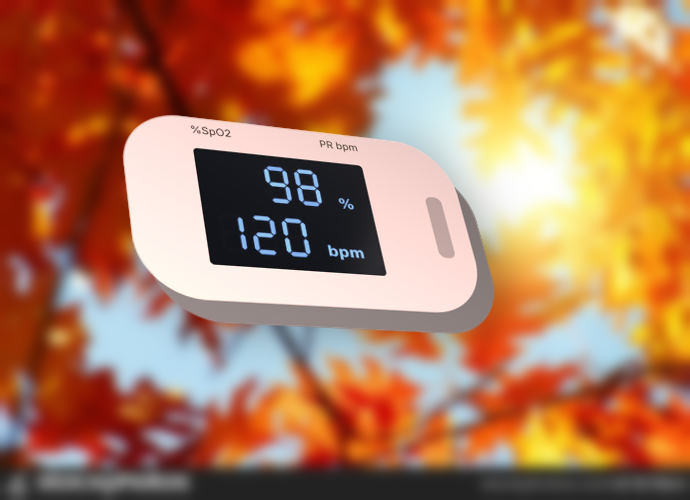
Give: **120** bpm
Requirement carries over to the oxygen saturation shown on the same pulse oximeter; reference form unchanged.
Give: **98** %
